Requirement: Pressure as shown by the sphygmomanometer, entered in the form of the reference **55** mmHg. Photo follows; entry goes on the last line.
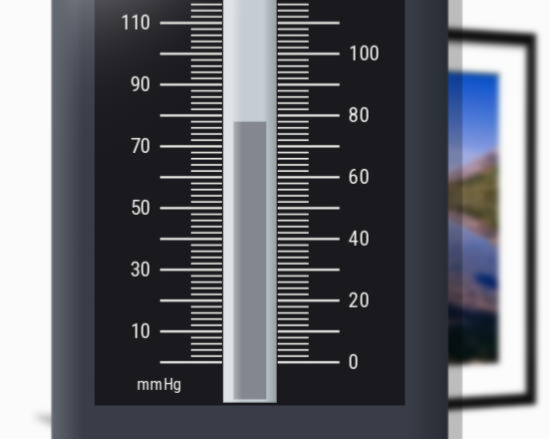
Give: **78** mmHg
